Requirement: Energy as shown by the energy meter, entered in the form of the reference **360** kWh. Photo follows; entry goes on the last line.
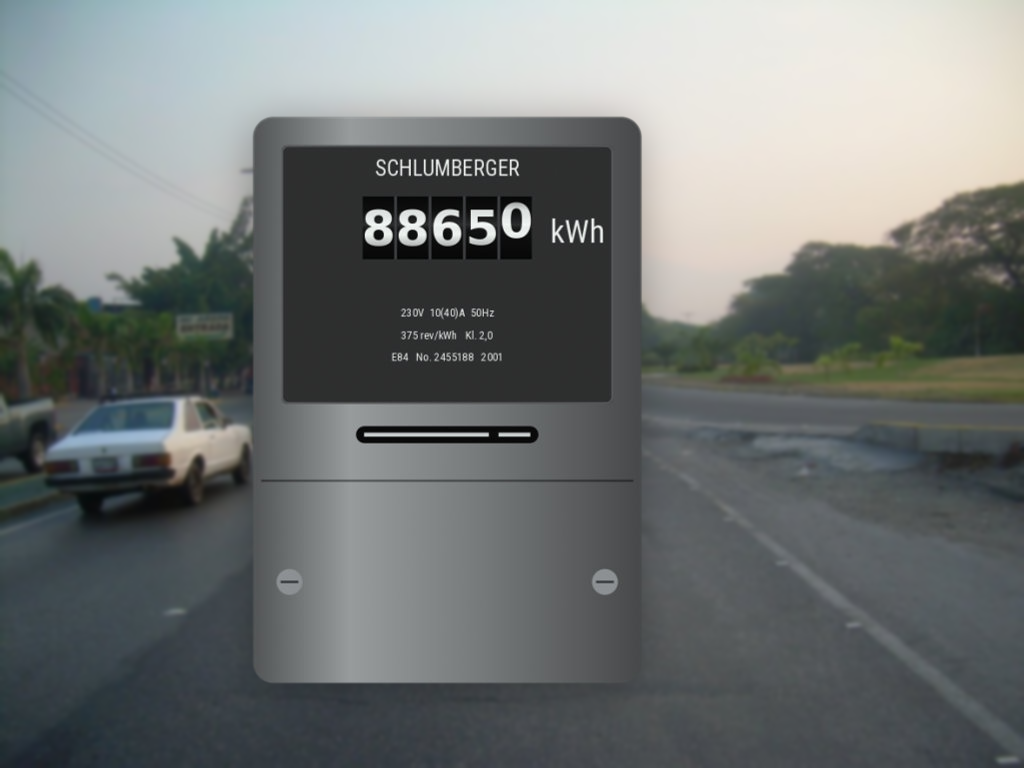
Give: **88650** kWh
